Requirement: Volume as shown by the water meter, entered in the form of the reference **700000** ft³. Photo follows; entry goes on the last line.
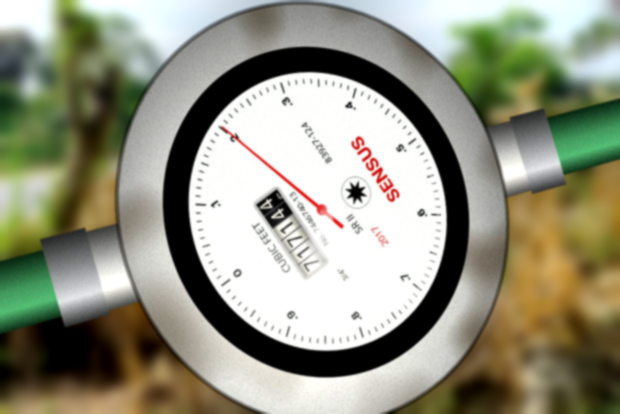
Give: **717144.20** ft³
